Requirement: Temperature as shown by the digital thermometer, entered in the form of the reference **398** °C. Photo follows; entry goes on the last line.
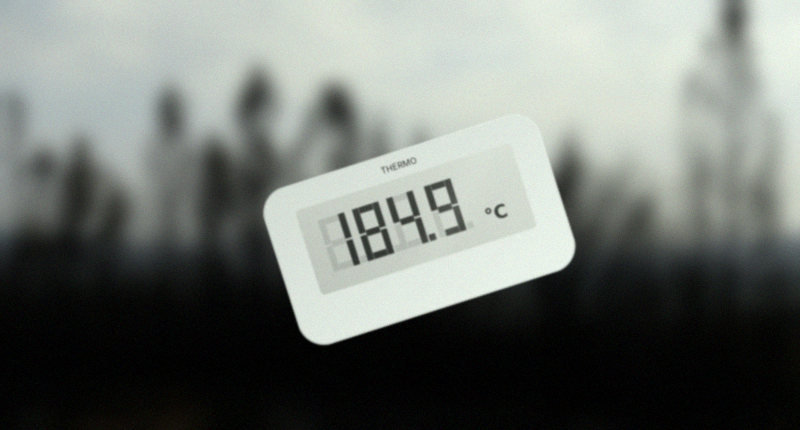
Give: **184.9** °C
